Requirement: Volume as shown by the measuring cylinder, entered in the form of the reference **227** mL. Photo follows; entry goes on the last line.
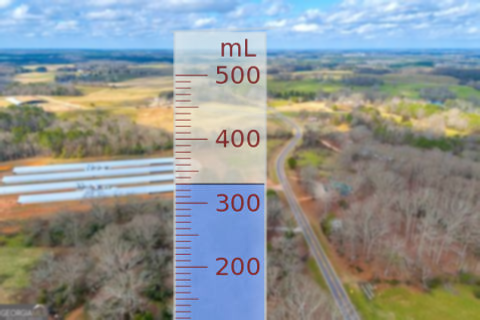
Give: **330** mL
